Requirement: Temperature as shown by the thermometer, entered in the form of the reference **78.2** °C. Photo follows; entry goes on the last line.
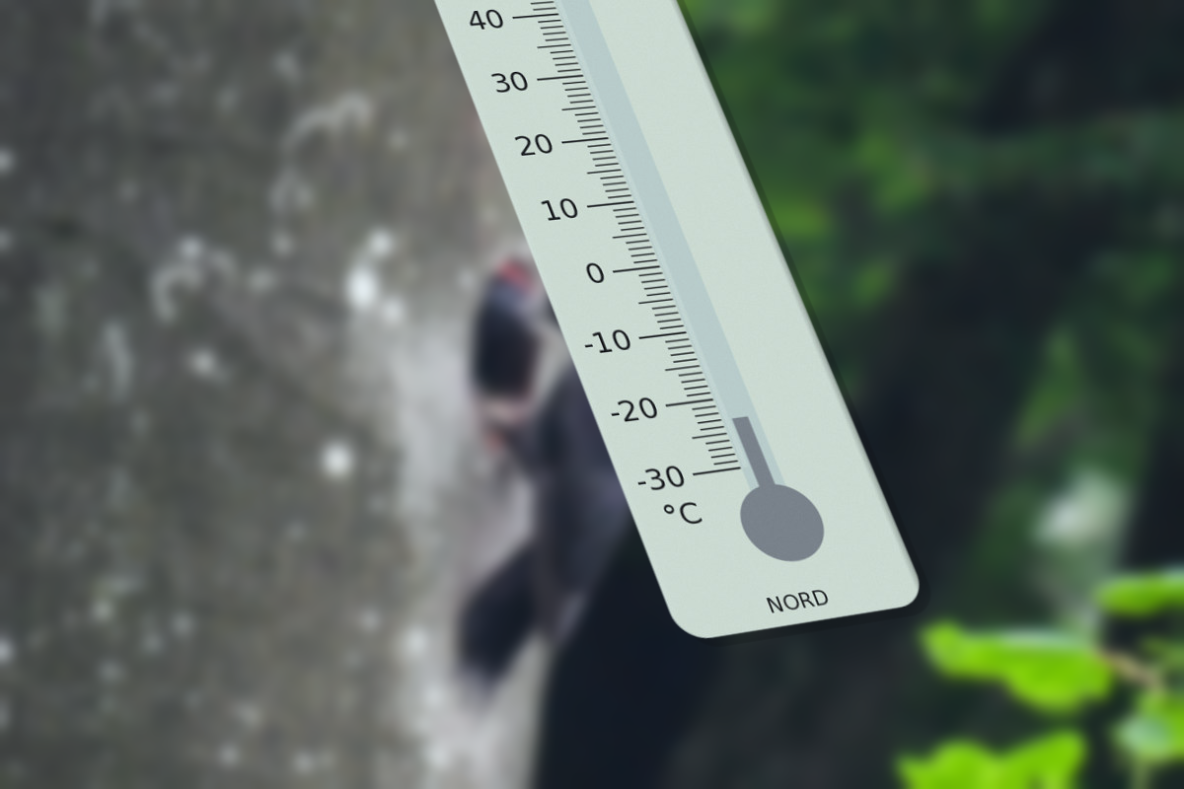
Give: **-23** °C
